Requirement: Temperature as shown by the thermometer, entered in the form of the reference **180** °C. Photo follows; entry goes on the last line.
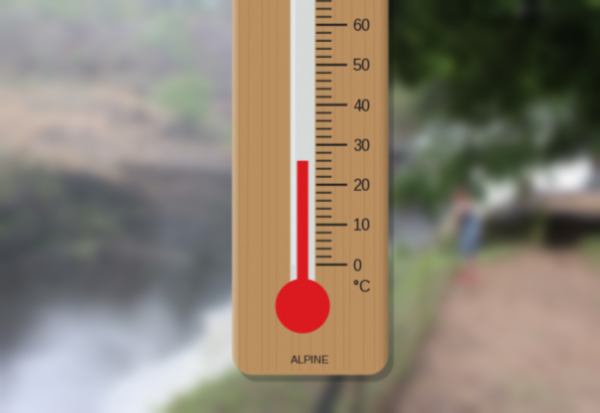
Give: **26** °C
